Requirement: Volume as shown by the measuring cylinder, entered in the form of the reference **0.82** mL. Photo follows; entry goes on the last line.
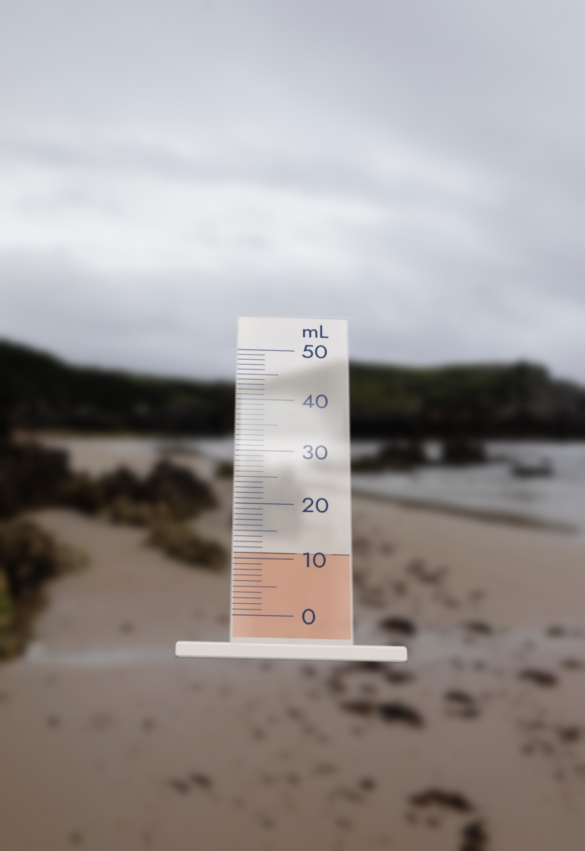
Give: **11** mL
